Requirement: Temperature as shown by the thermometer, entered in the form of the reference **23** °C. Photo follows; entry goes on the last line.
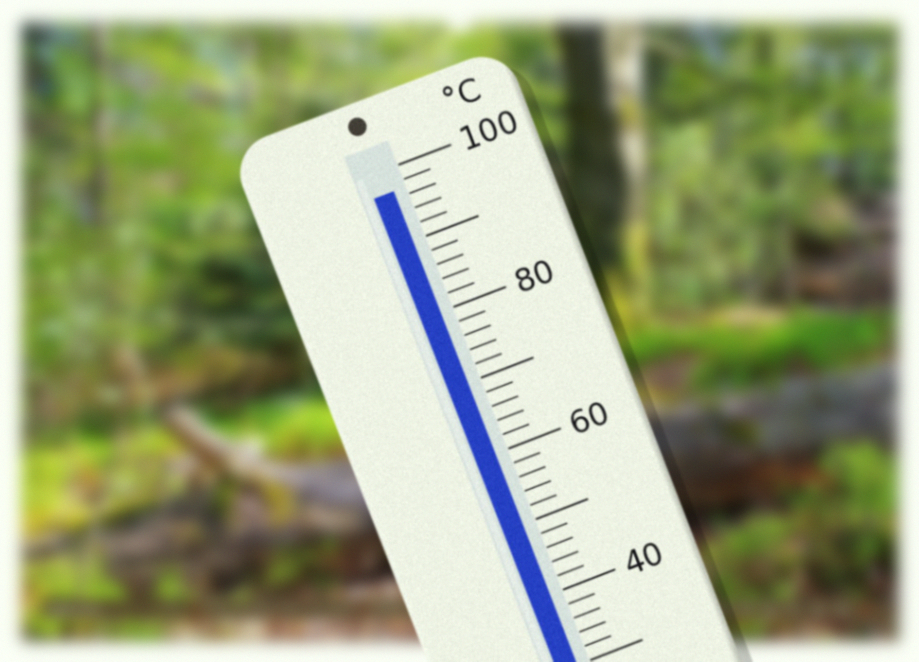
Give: **97** °C
